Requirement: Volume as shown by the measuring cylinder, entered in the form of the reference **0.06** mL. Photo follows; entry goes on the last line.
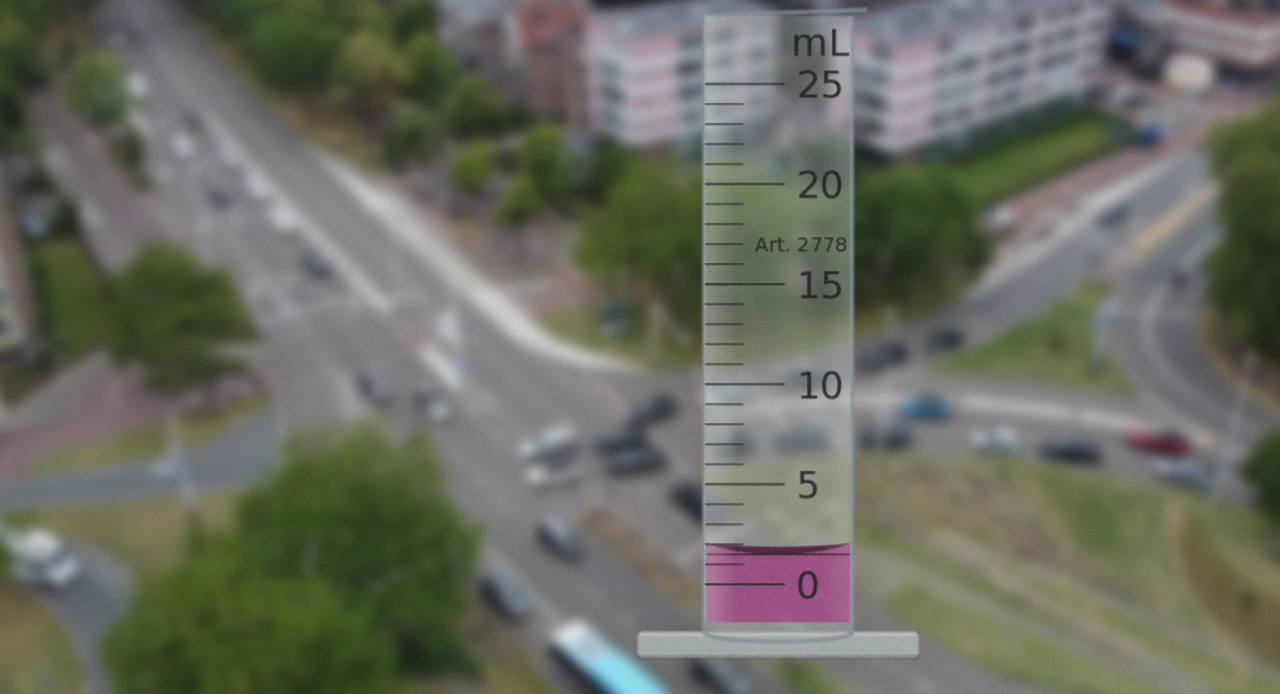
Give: **1.5** mL
